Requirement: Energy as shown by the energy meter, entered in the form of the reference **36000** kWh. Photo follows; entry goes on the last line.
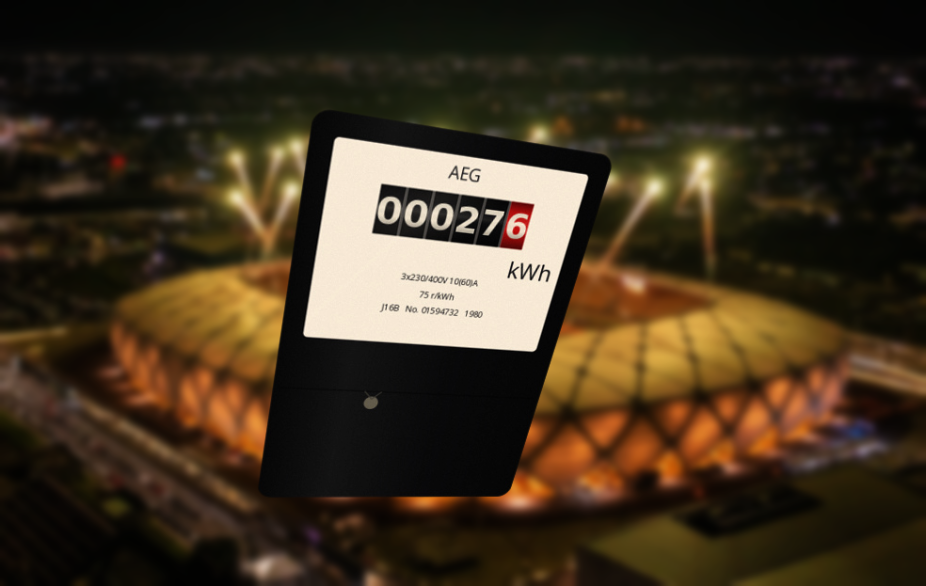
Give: **27.6** kWh
